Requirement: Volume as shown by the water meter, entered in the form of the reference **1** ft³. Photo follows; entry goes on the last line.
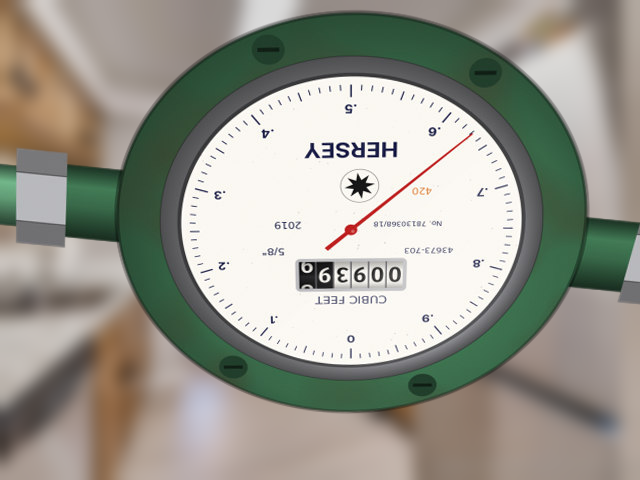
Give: **9398.63** ft³
